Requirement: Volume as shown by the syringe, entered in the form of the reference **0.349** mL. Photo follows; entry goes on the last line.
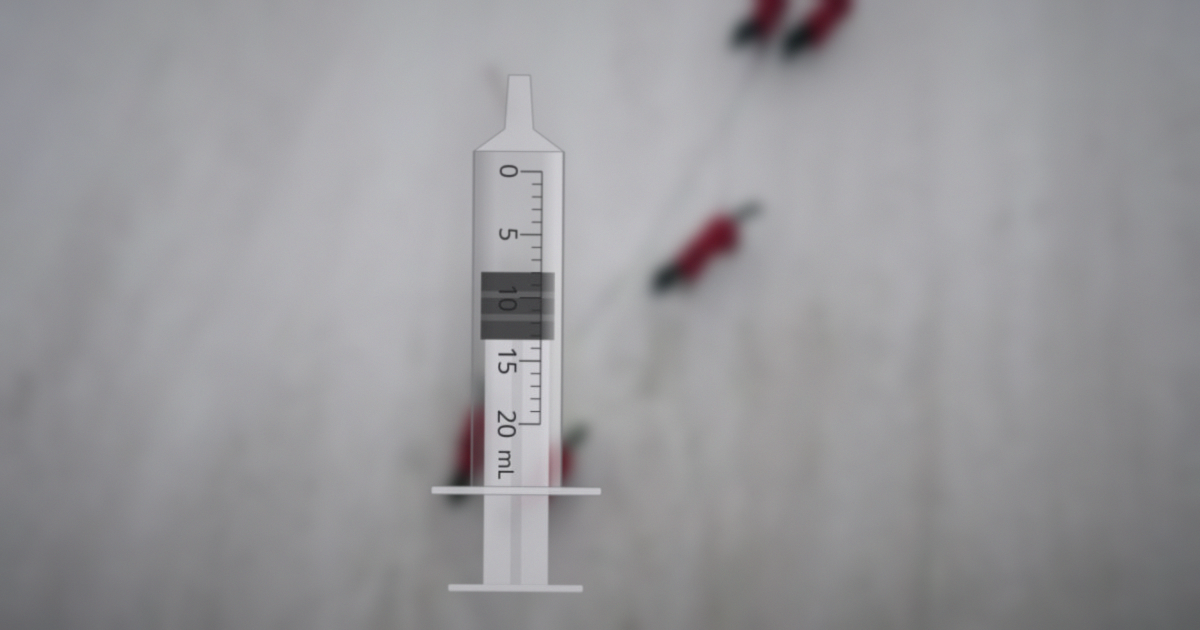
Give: **8** mL
